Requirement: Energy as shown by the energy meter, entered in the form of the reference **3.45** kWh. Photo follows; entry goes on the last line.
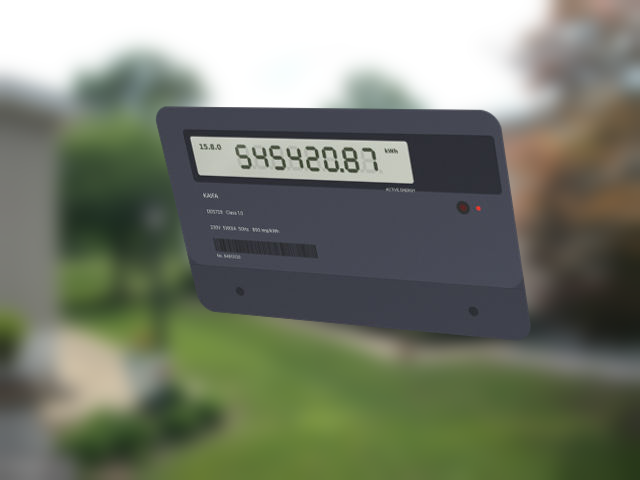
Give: **545420.87** kWh
